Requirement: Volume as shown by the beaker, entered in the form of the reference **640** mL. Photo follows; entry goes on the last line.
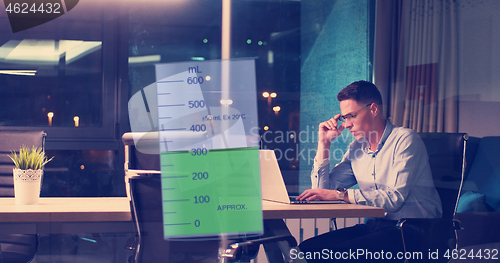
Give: **300** mL
